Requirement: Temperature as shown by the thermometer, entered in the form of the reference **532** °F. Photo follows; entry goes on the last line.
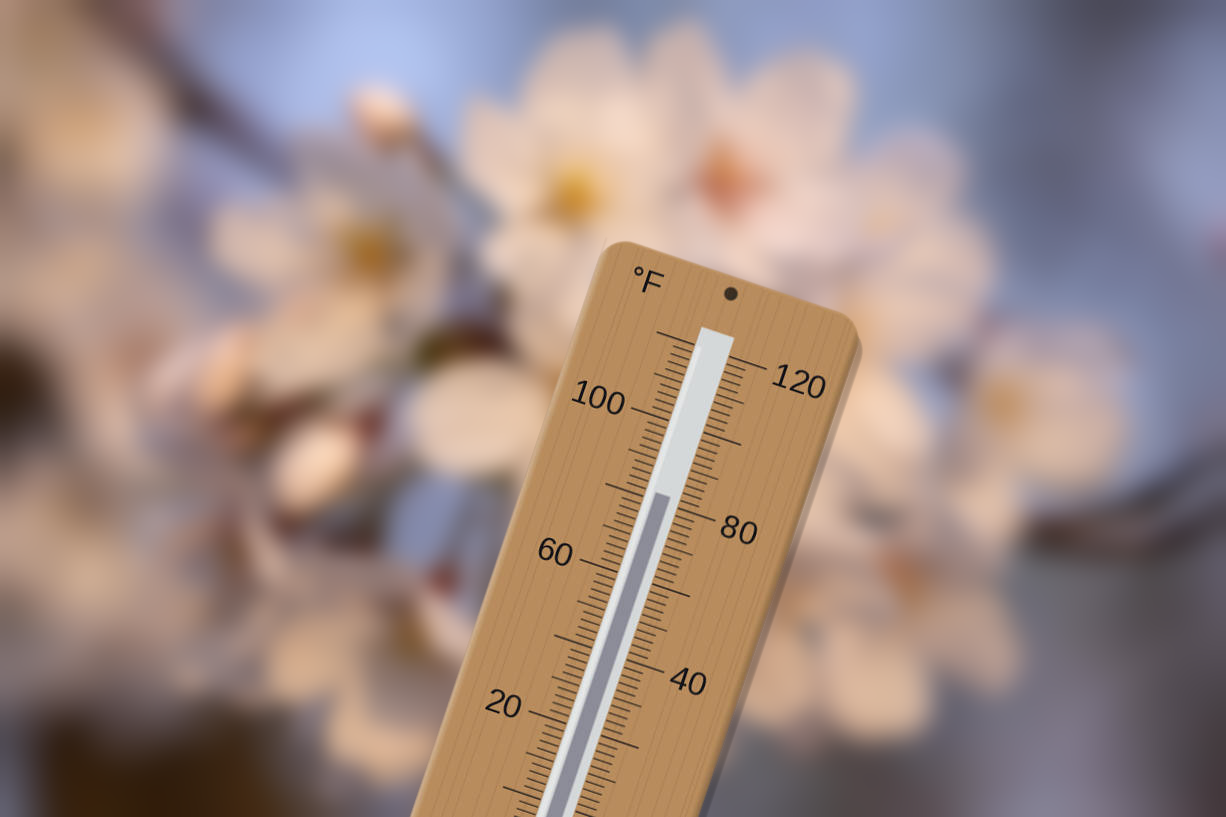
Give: **82** °F
